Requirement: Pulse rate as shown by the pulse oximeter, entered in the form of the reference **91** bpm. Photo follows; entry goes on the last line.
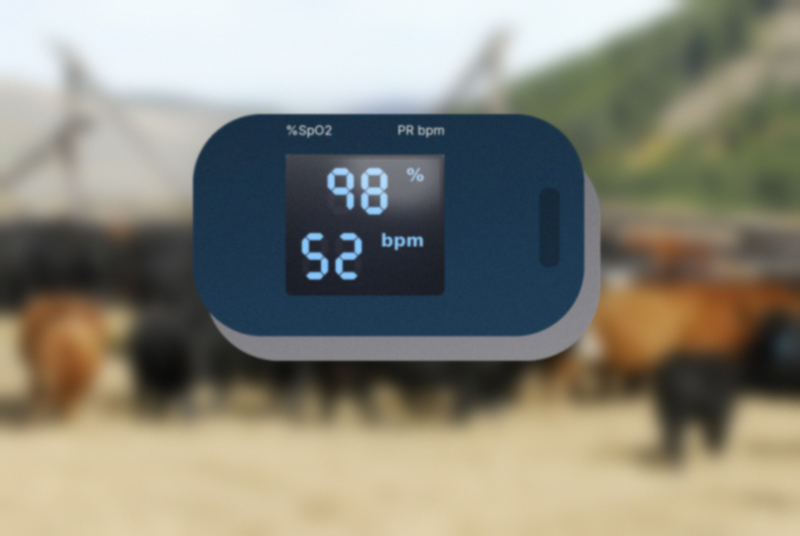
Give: **52** bpm
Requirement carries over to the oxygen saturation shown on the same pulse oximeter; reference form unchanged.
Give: **98** %
